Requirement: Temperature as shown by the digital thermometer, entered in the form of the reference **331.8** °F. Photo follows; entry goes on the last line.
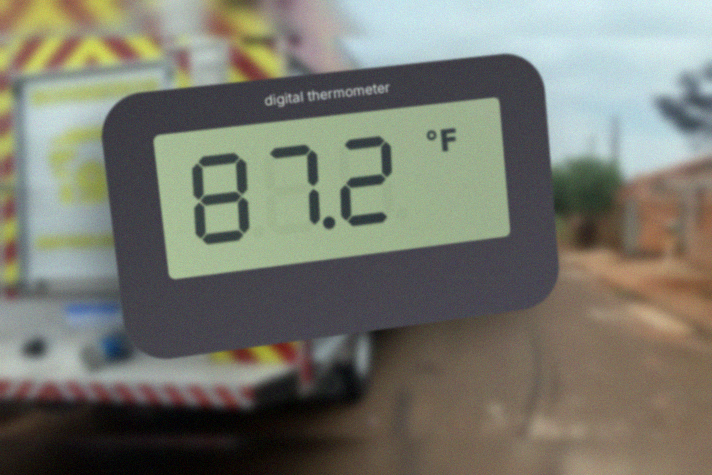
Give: **87.2** °F
